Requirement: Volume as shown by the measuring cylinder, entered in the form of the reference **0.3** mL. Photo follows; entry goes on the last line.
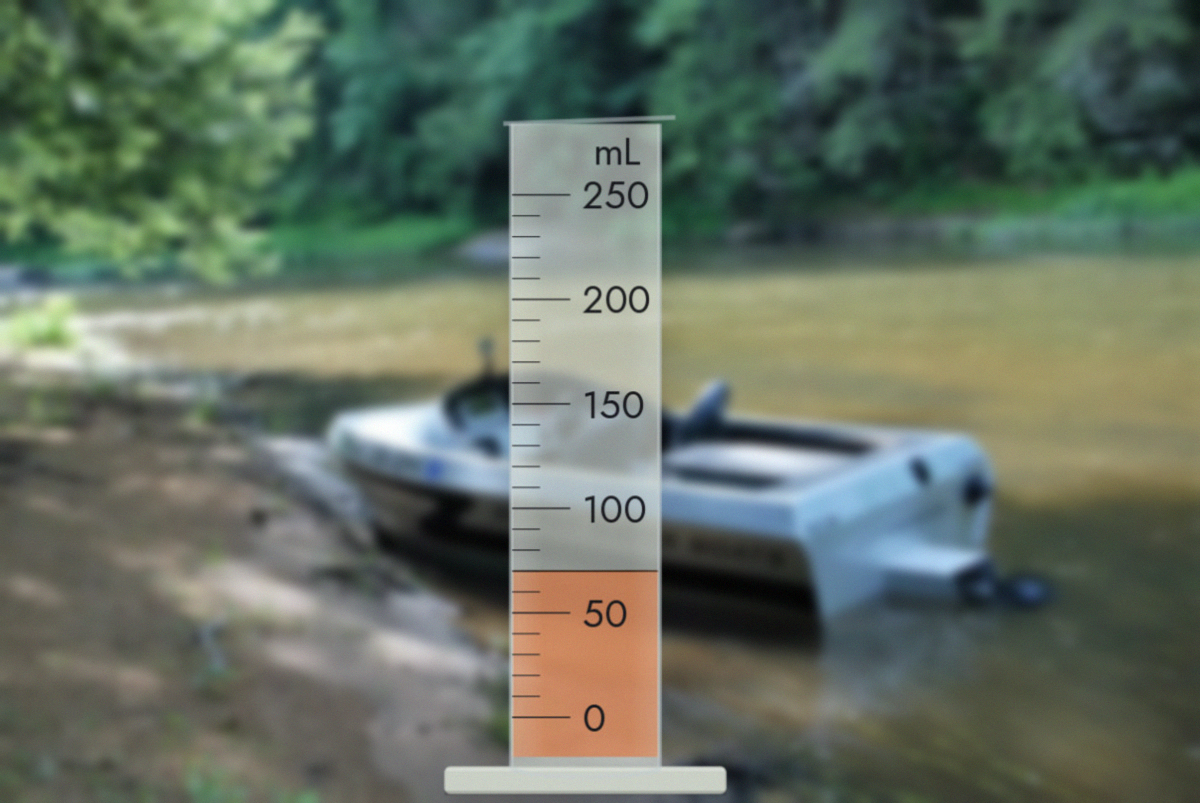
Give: **70** mL
